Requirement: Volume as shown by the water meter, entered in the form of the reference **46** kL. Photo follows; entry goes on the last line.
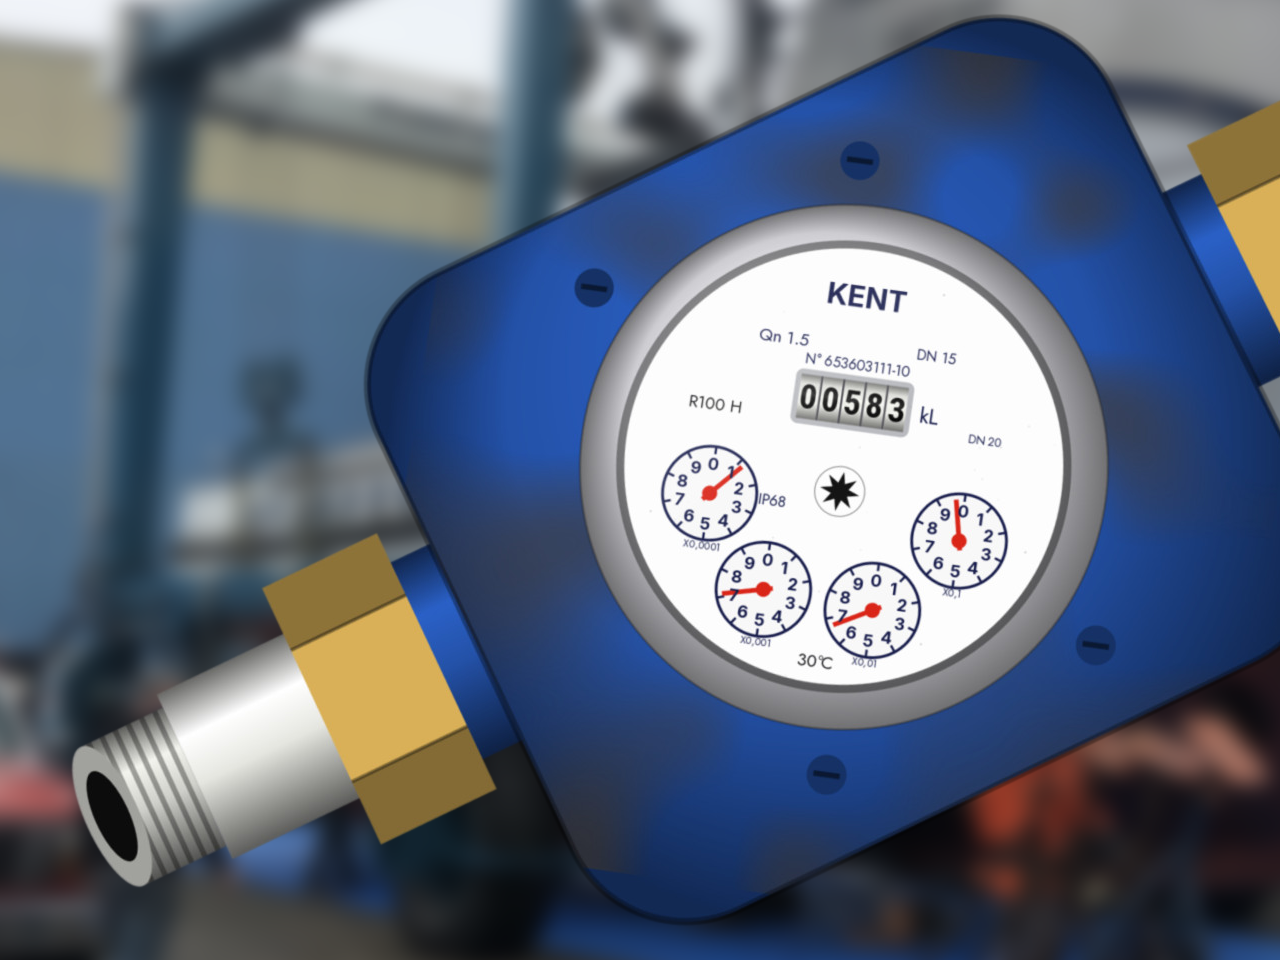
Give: **582.9671** kL
